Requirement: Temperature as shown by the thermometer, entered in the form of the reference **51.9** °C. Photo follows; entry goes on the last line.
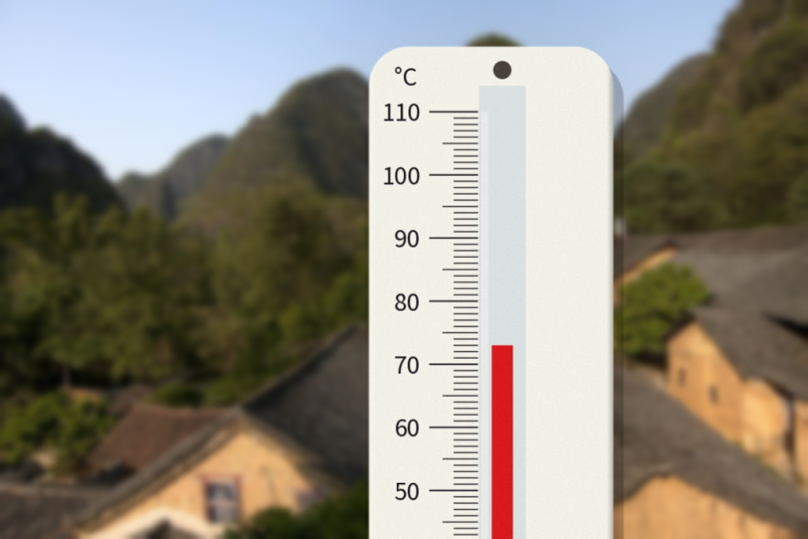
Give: **73** °C
